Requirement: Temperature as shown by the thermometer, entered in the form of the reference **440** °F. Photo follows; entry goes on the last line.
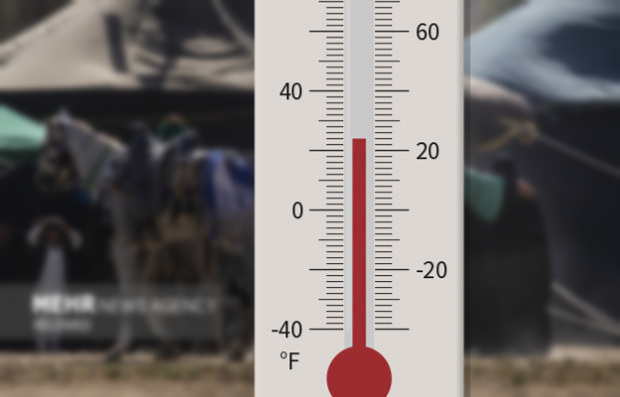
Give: **24** °F
